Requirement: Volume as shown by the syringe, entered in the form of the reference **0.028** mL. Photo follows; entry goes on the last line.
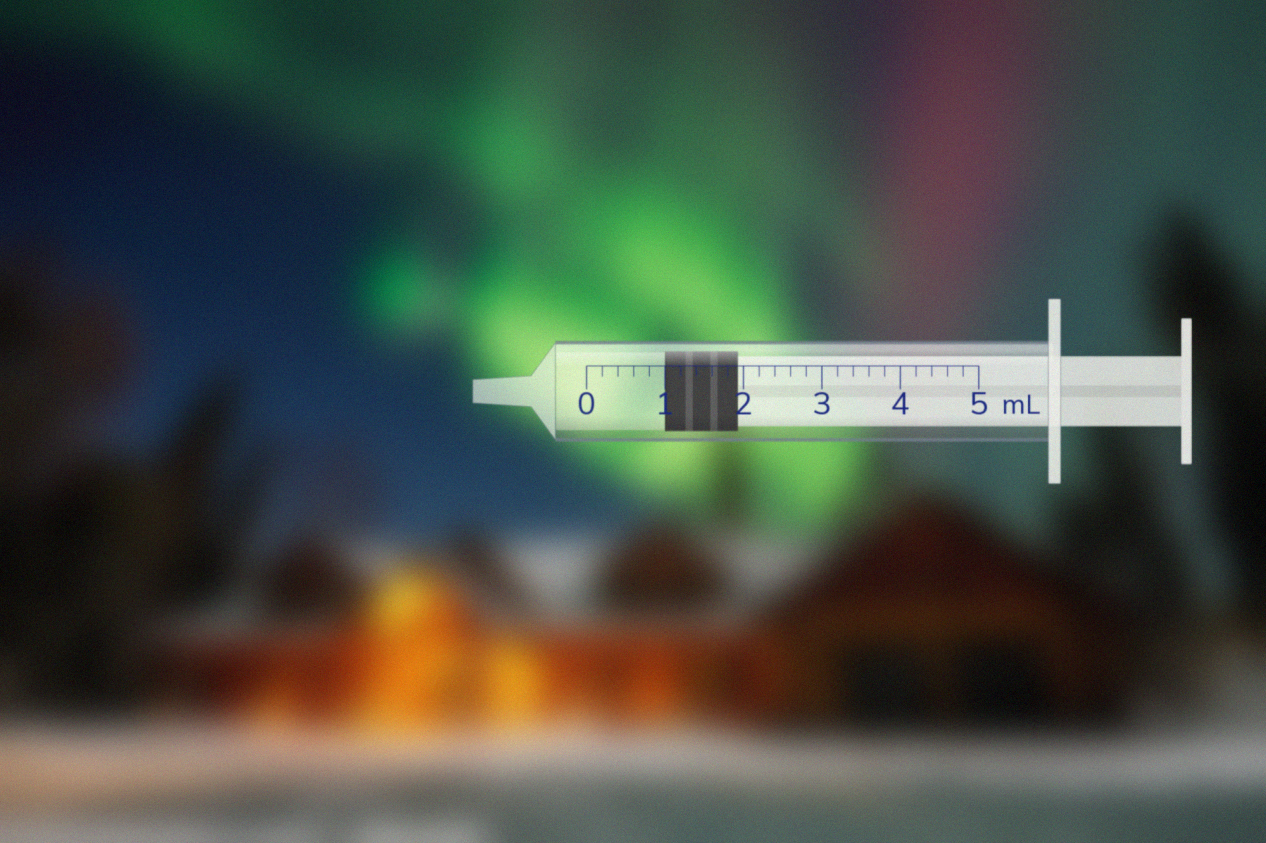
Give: **1** mL
